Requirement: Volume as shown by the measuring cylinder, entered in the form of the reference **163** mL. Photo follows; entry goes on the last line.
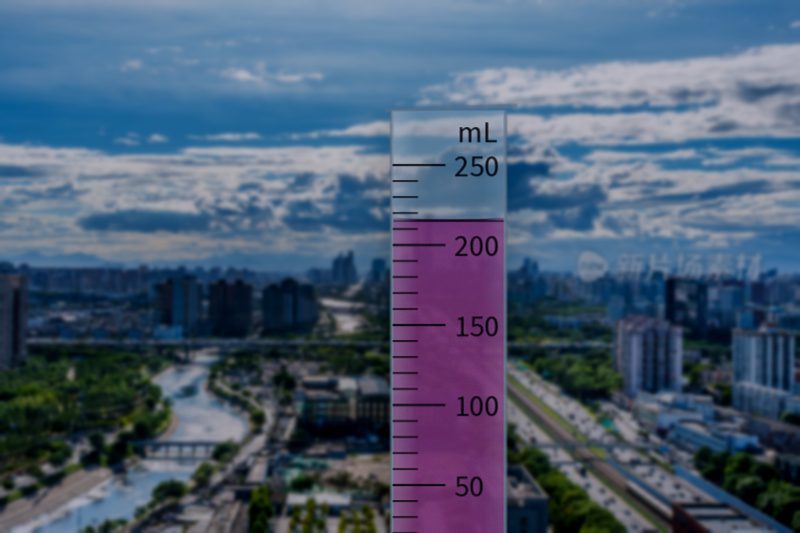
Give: **215** mL
